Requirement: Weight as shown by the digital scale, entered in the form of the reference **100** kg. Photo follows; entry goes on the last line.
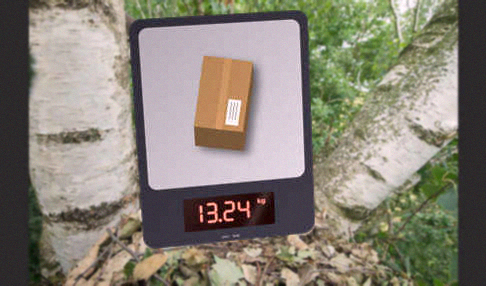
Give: **13.24** kg
